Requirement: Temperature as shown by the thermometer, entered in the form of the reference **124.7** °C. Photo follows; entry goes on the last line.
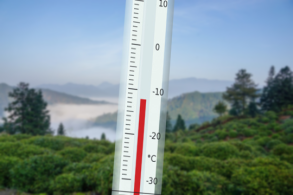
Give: **-12** °C
